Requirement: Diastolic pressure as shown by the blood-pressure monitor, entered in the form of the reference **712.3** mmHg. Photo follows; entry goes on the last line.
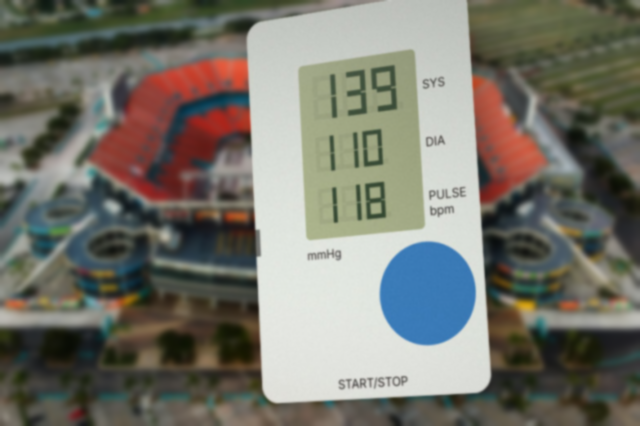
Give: **110** mmHg
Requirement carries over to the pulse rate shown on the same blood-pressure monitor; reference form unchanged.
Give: **118** bpm
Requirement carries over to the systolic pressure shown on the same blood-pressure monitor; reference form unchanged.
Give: **139** mmHg
